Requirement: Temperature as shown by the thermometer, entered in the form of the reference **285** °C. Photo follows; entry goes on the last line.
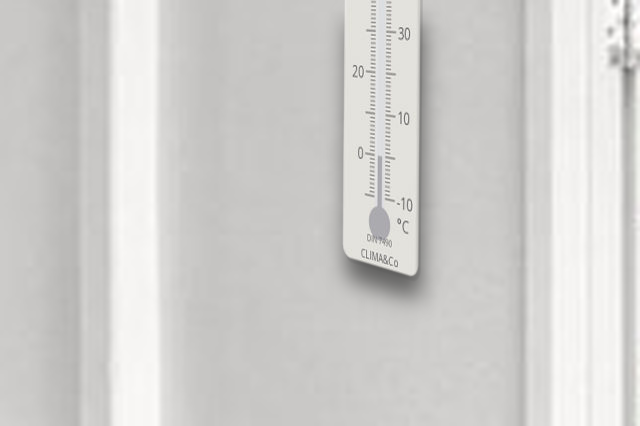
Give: **0** °C
